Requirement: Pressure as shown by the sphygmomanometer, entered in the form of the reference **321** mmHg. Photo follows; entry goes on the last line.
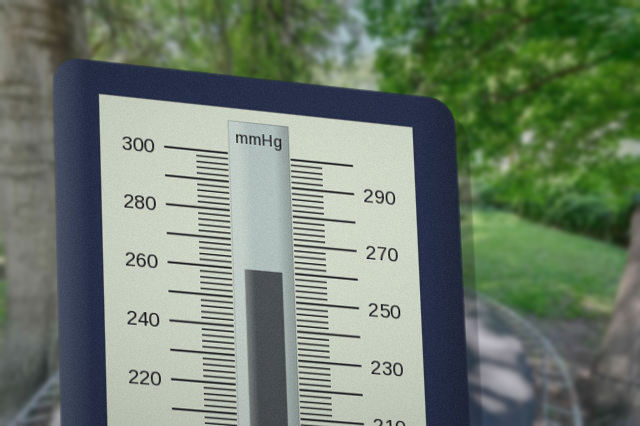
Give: **260** mmHg
